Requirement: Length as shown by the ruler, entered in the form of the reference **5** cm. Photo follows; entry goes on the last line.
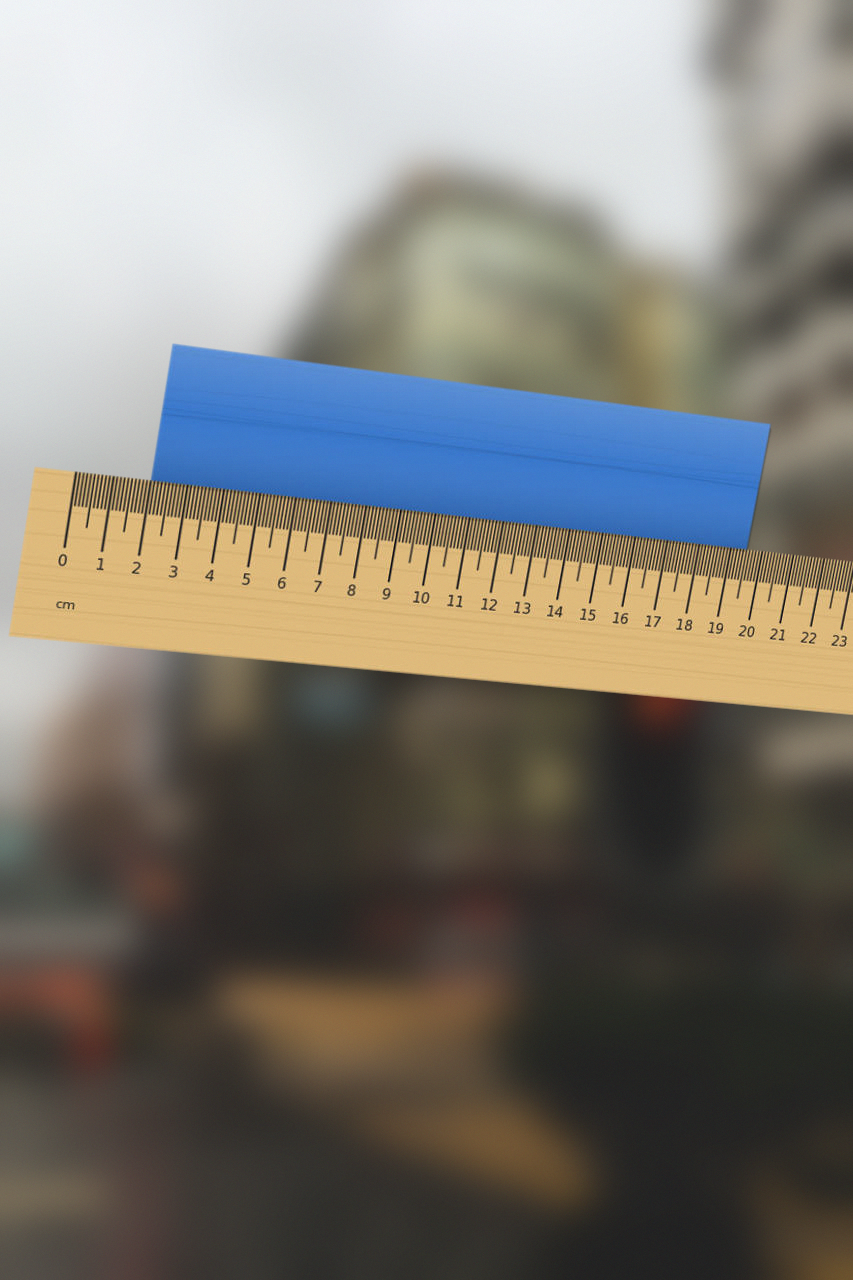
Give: **17.5** cm
